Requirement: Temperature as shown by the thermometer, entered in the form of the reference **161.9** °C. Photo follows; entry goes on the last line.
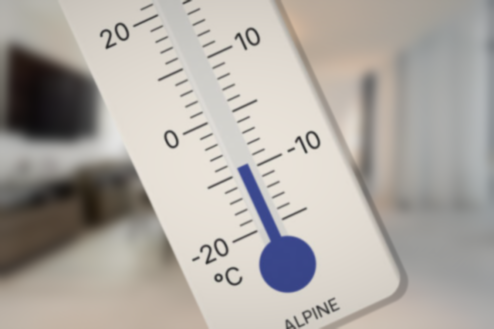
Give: **-9** °C
